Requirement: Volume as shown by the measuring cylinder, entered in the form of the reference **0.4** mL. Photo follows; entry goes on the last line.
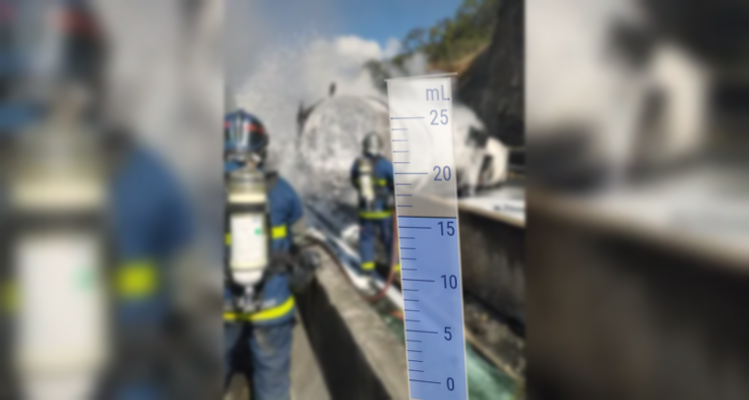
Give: **16** mL
